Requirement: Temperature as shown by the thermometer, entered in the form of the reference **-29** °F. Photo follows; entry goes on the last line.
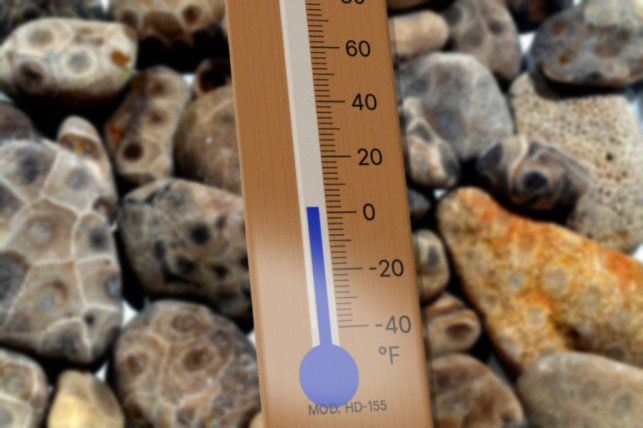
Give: **2** °F
